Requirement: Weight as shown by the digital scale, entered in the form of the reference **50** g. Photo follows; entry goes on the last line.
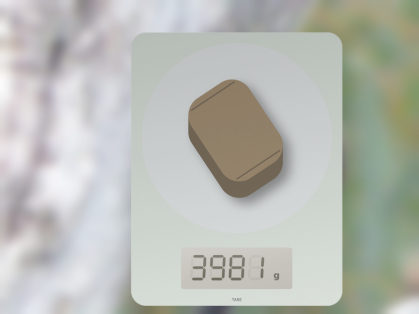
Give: **3981** g
